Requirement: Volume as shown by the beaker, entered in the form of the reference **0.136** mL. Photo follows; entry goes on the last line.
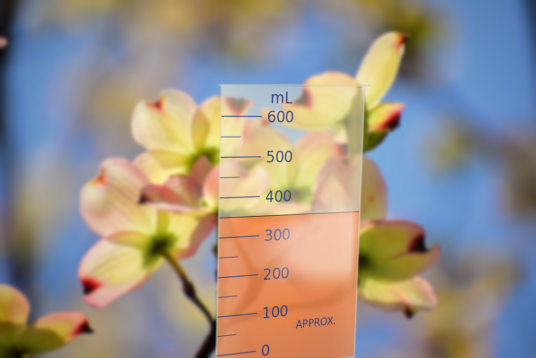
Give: **350** mL
